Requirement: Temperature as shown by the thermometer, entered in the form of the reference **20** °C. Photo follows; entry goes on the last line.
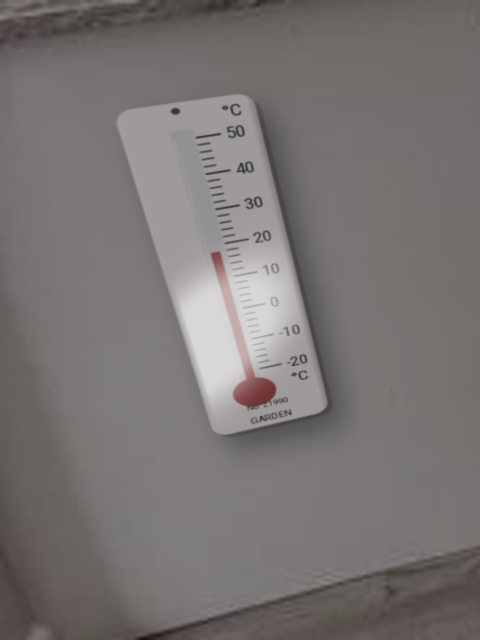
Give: **18** °C
